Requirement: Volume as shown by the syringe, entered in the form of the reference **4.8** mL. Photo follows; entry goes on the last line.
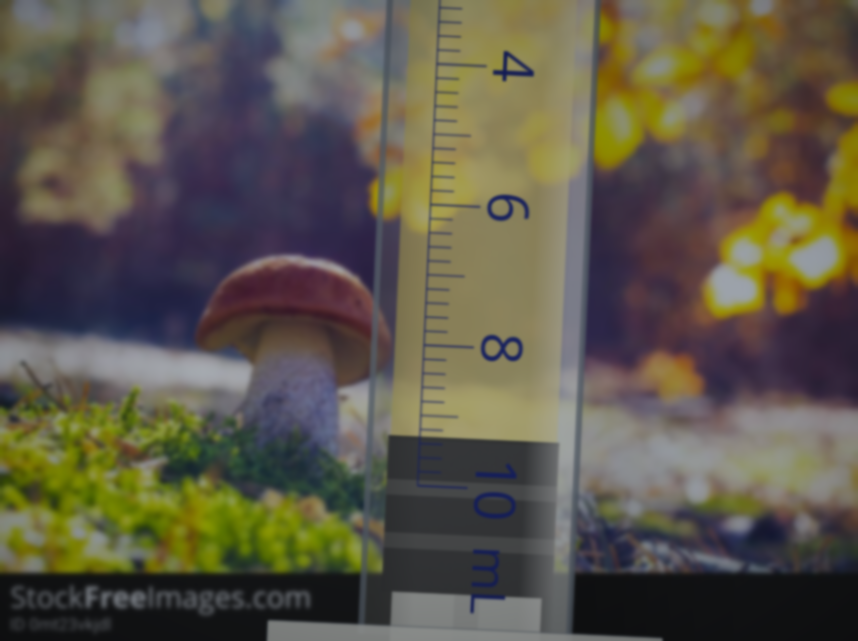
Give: **9.3** mL
